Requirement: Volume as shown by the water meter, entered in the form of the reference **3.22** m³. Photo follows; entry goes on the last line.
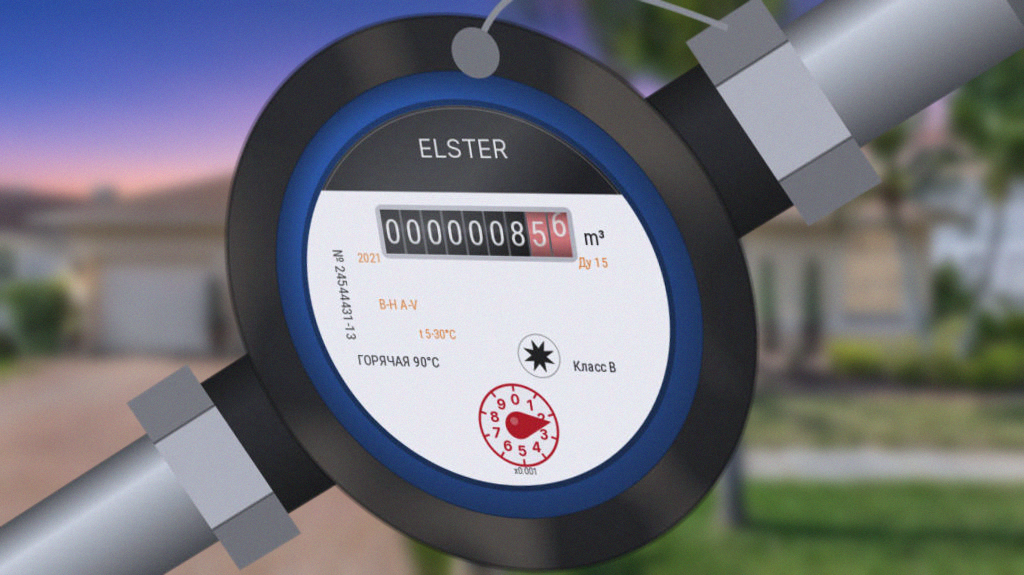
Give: **8.562** m³
